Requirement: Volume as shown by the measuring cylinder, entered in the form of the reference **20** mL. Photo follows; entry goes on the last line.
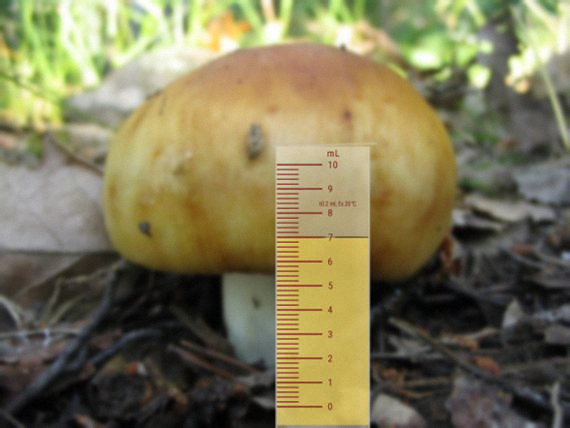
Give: **7** mL
